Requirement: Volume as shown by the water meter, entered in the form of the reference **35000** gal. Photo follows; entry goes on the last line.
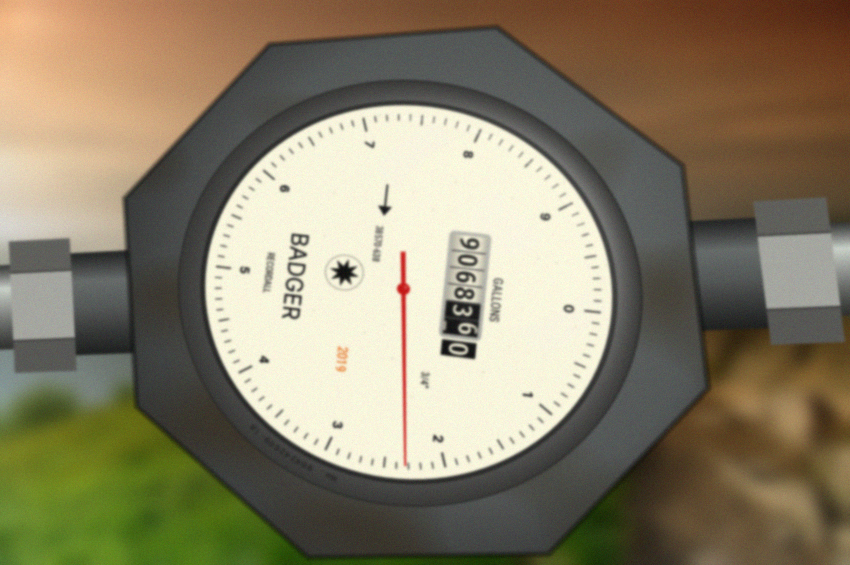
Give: **9068362.3** gal
